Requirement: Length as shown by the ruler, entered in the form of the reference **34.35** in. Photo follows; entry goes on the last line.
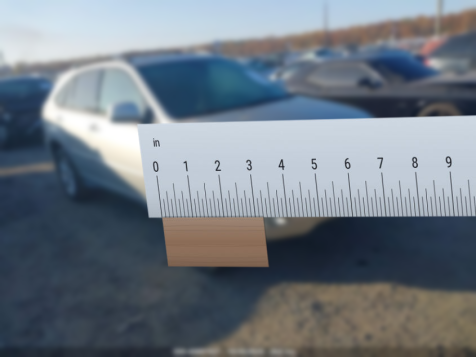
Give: **3.25** in
